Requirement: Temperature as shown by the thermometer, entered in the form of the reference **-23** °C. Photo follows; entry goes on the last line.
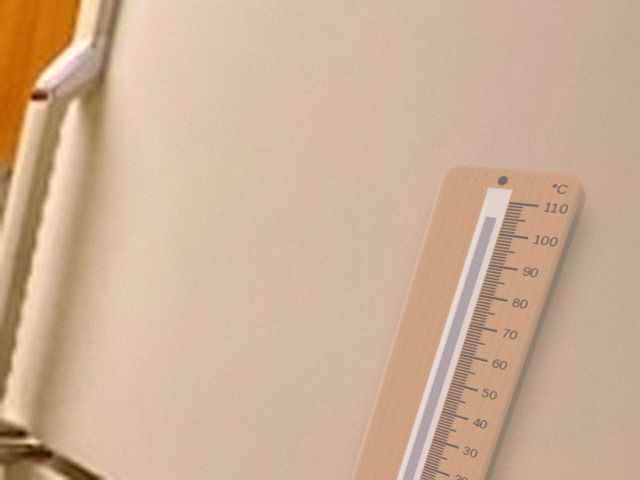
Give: **105** °C
